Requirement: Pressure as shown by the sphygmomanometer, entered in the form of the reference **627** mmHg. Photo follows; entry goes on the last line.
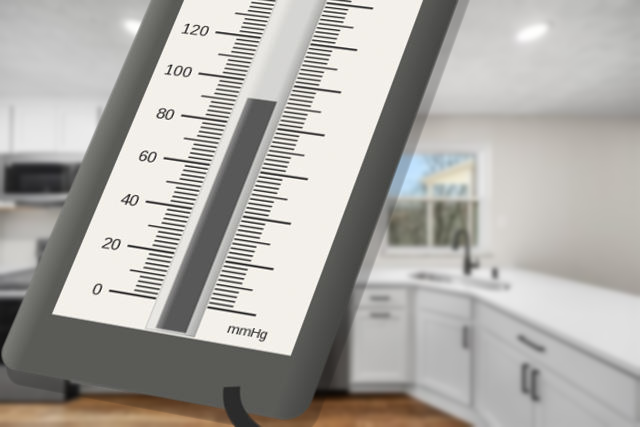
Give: **92** mmHg
